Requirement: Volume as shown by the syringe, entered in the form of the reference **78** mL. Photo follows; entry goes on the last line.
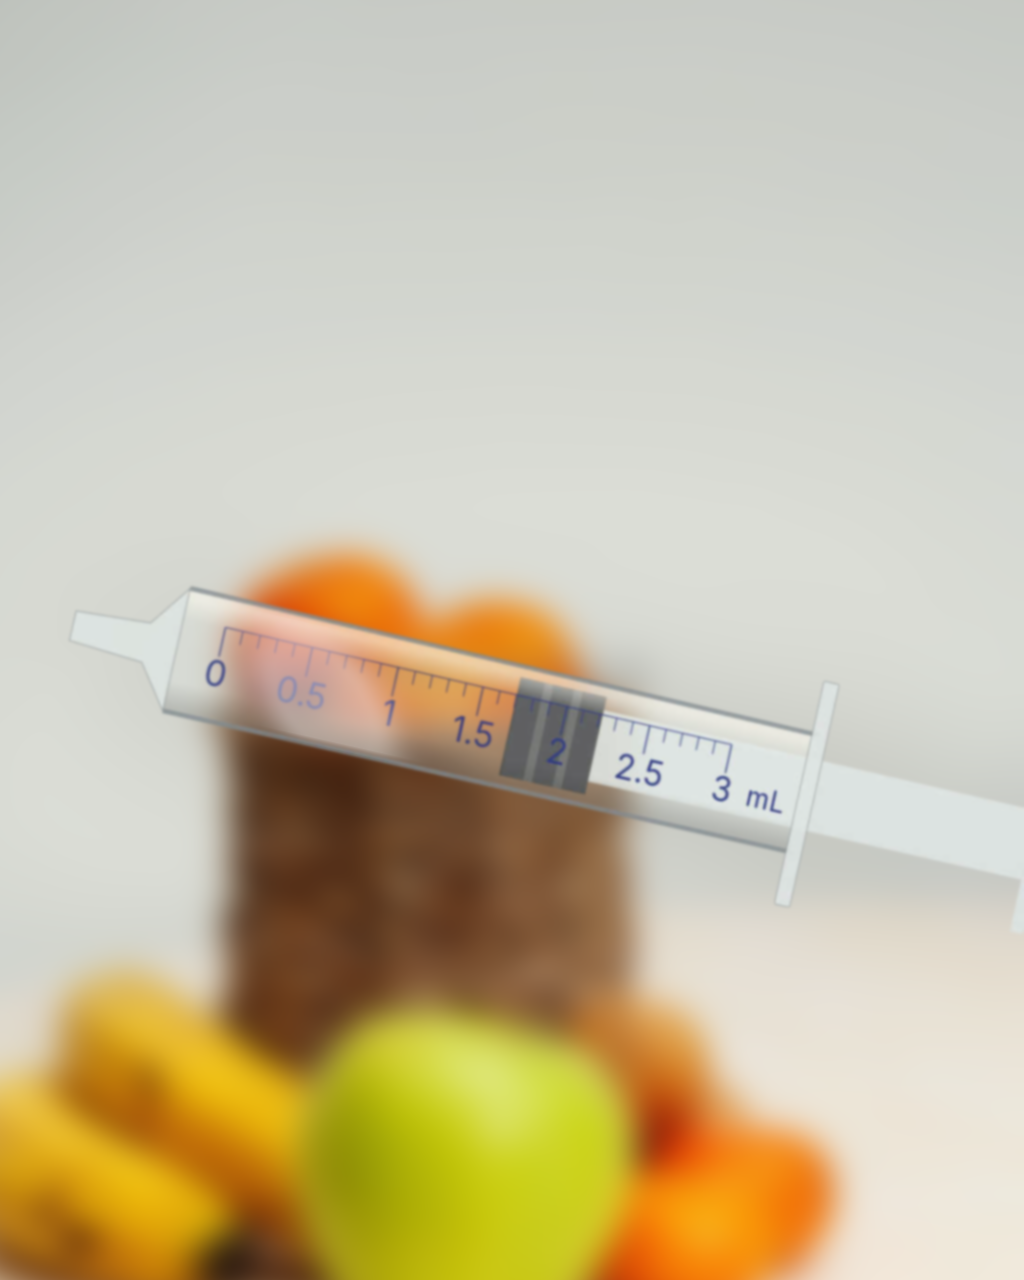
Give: **1.7** mL
